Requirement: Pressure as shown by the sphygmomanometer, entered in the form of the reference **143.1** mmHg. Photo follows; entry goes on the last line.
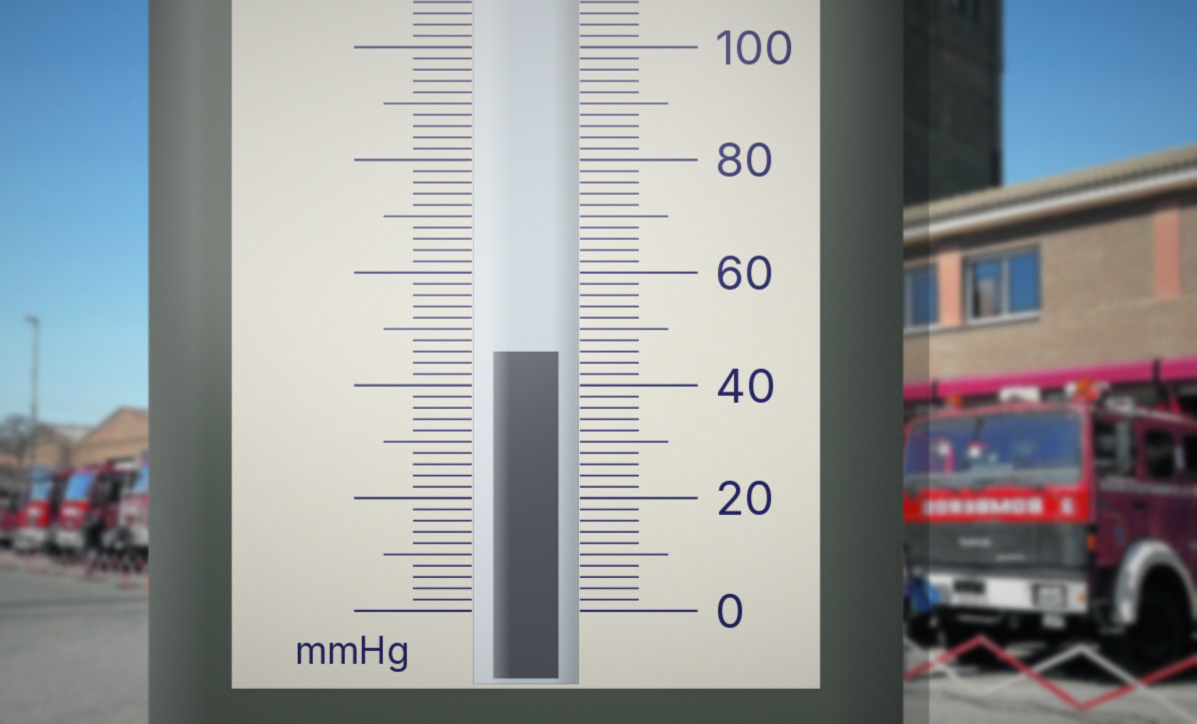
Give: **46** mmHg
